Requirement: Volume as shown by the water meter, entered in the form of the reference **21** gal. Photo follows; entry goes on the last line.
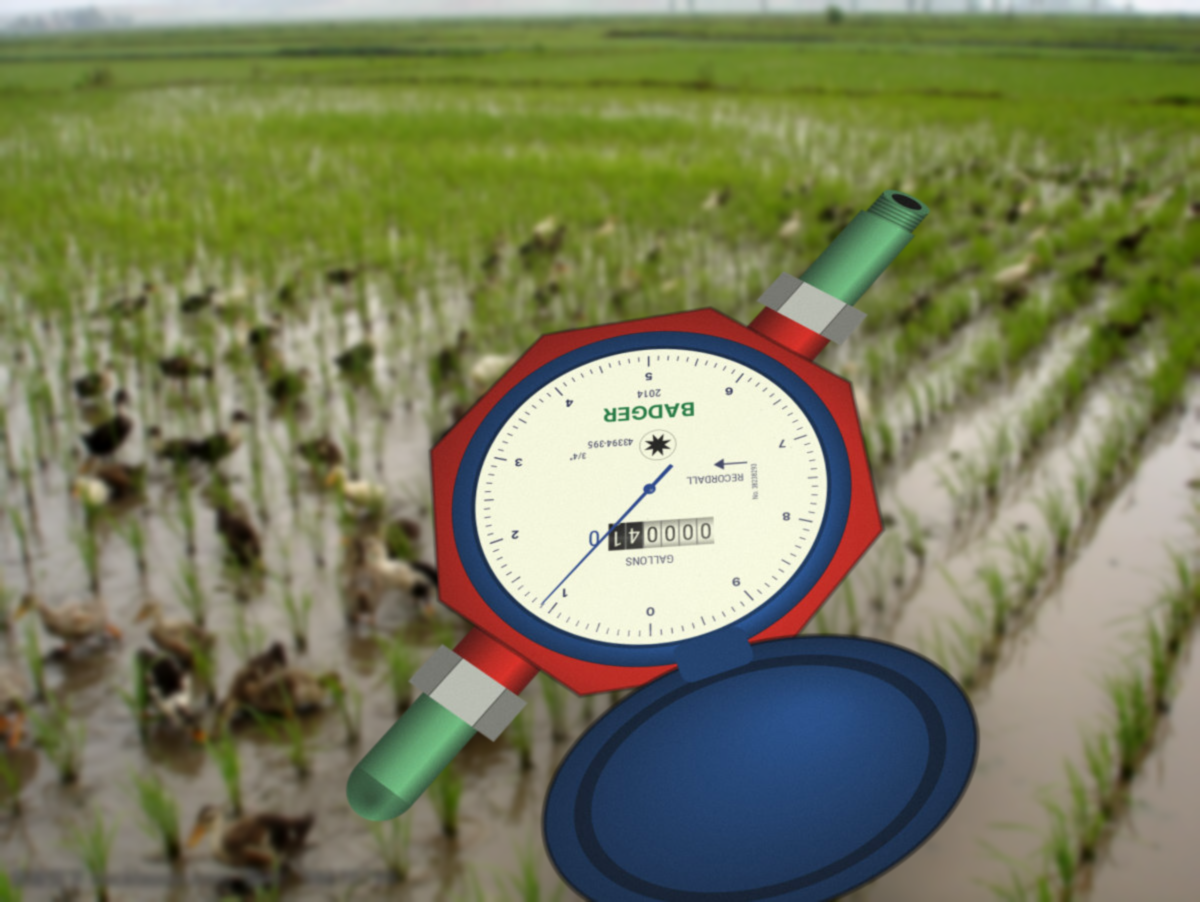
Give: **411.1** gal
